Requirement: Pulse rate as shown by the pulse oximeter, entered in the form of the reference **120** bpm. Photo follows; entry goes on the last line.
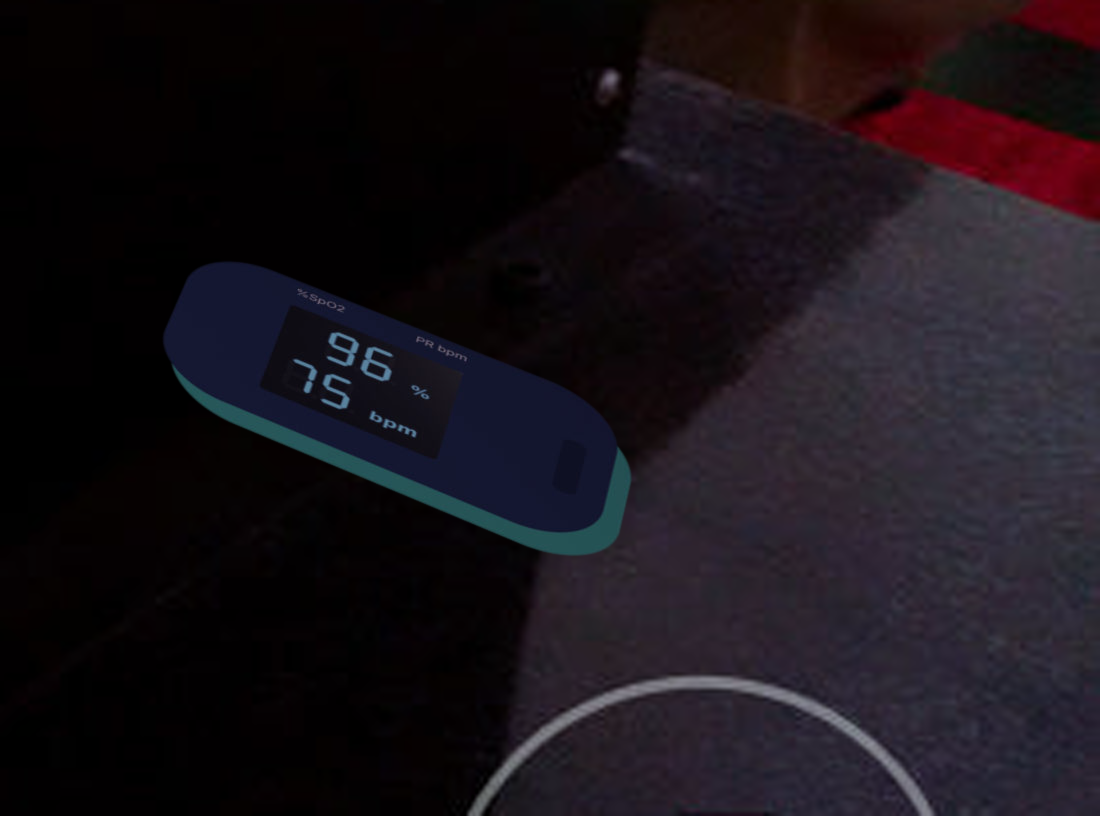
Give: **75** bpm
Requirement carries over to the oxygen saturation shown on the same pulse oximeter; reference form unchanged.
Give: **96** %
